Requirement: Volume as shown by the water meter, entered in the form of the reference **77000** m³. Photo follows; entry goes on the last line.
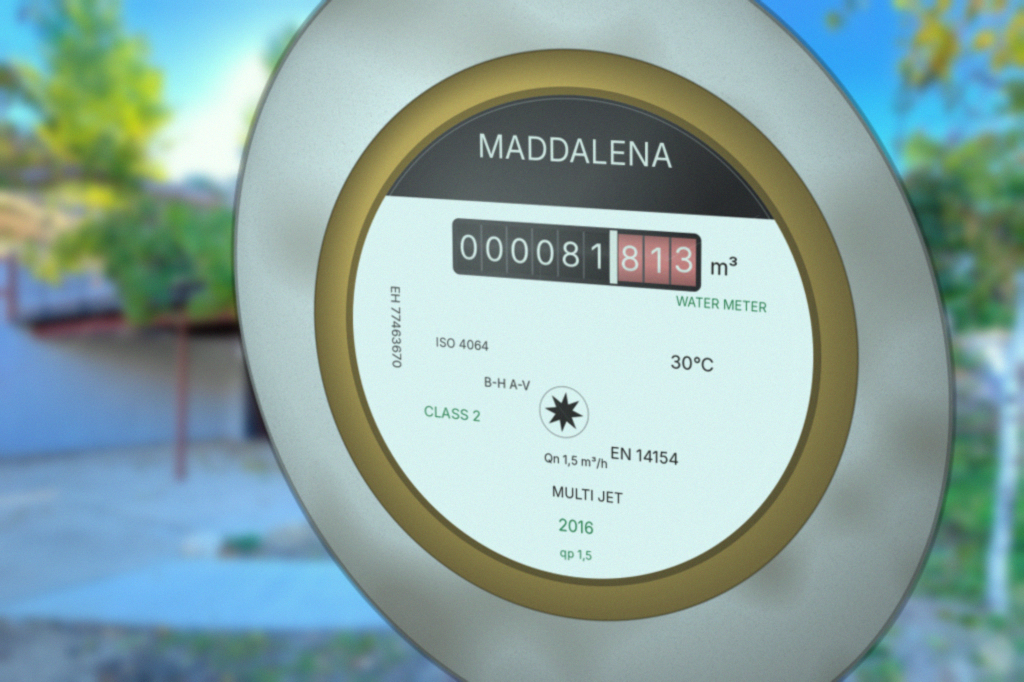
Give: **81.813** m³
